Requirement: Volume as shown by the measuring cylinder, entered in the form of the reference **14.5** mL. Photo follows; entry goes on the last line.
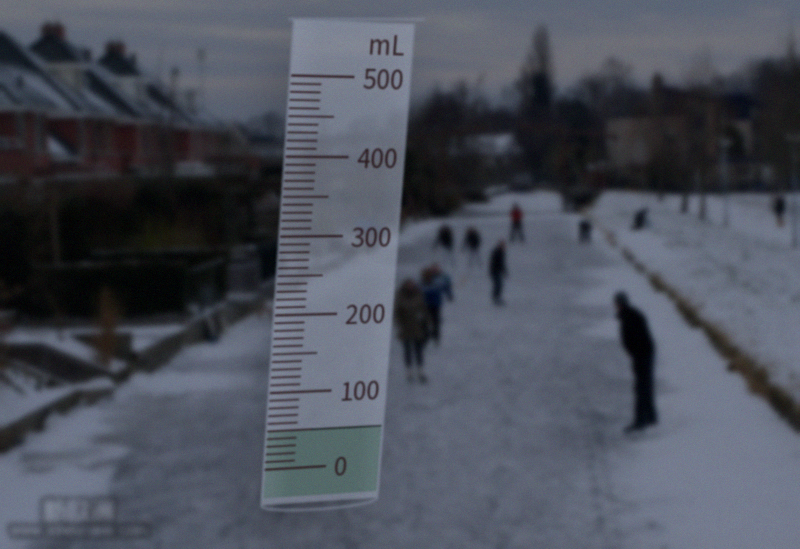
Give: **50** mL
